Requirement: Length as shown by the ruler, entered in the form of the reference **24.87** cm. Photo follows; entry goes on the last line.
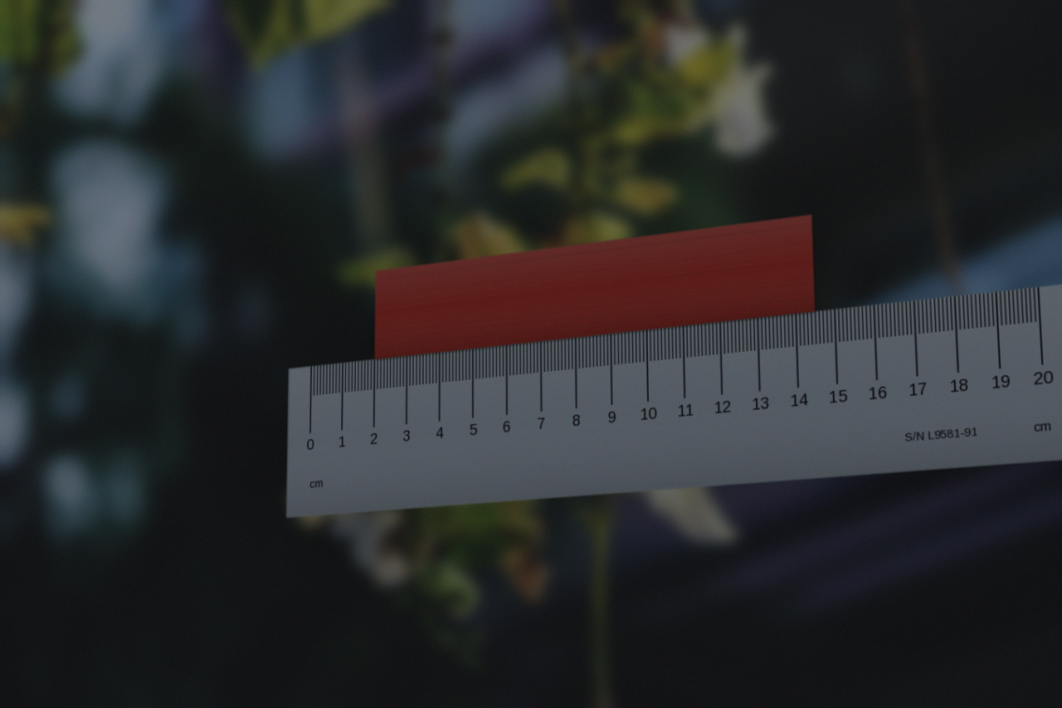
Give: **12.5** cm
